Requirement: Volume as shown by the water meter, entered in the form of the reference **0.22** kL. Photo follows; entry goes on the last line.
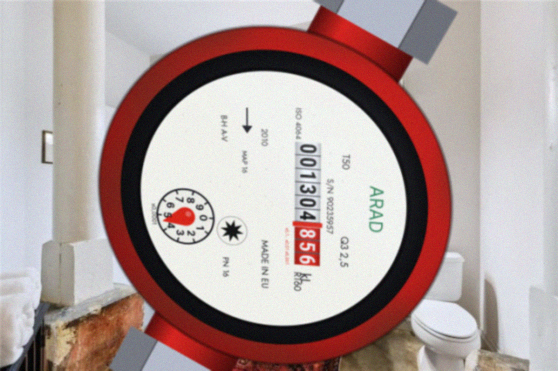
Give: **1304.8564** kL
